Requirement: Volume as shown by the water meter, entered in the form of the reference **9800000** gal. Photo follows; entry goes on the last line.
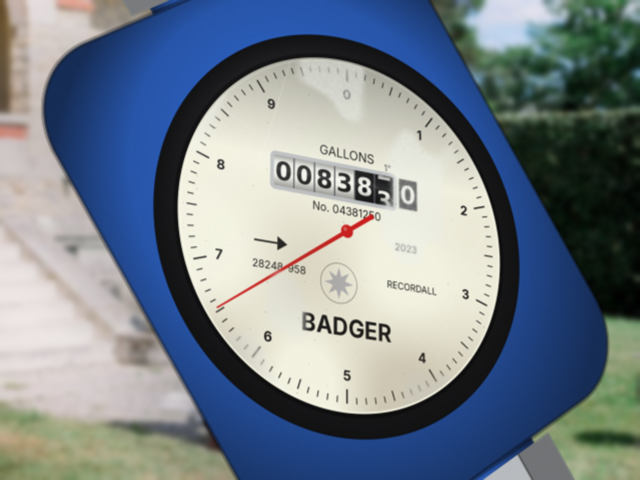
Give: **83826.5** gal
